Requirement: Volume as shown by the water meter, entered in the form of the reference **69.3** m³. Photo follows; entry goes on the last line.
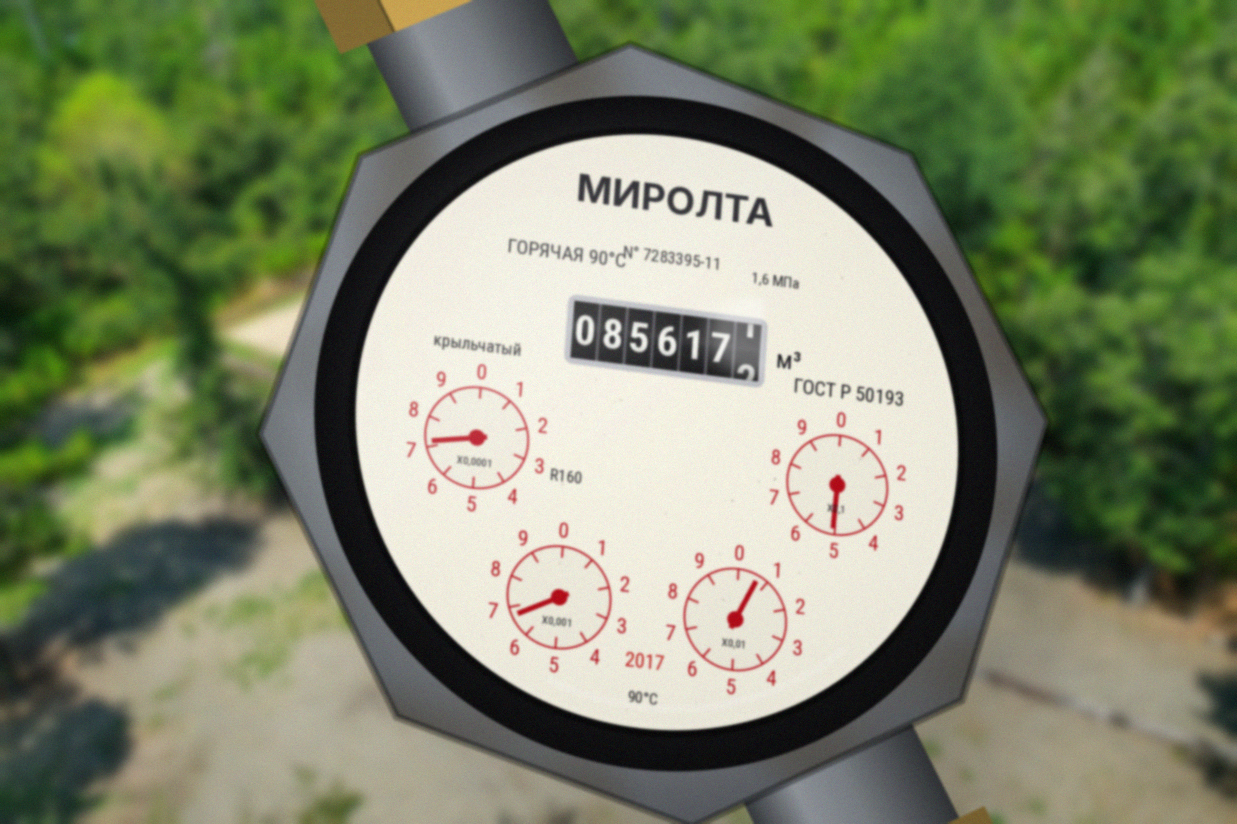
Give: **856171.5067** m³
